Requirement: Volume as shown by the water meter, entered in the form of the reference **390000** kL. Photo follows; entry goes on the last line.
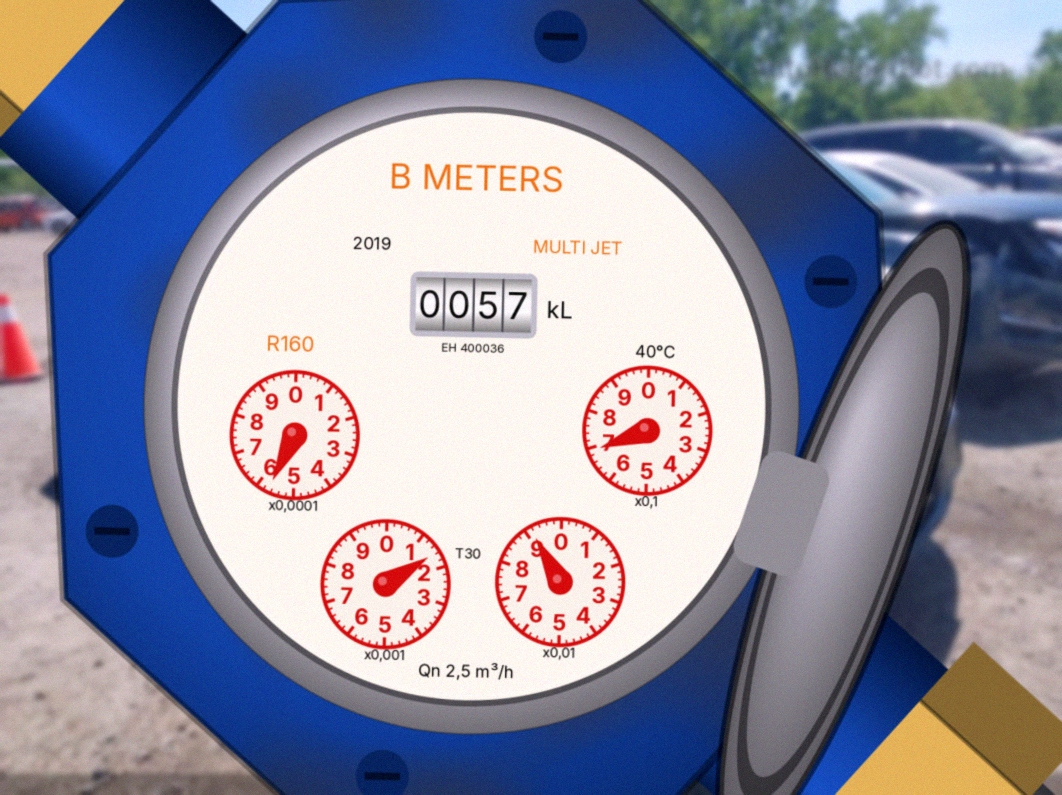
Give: **57.6915** kL
